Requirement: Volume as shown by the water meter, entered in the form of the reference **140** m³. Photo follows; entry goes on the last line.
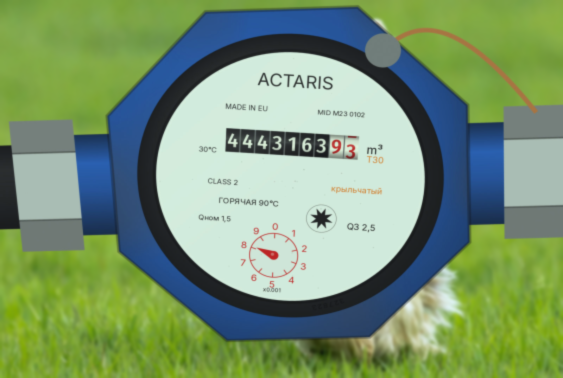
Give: **4443163.928** m³
